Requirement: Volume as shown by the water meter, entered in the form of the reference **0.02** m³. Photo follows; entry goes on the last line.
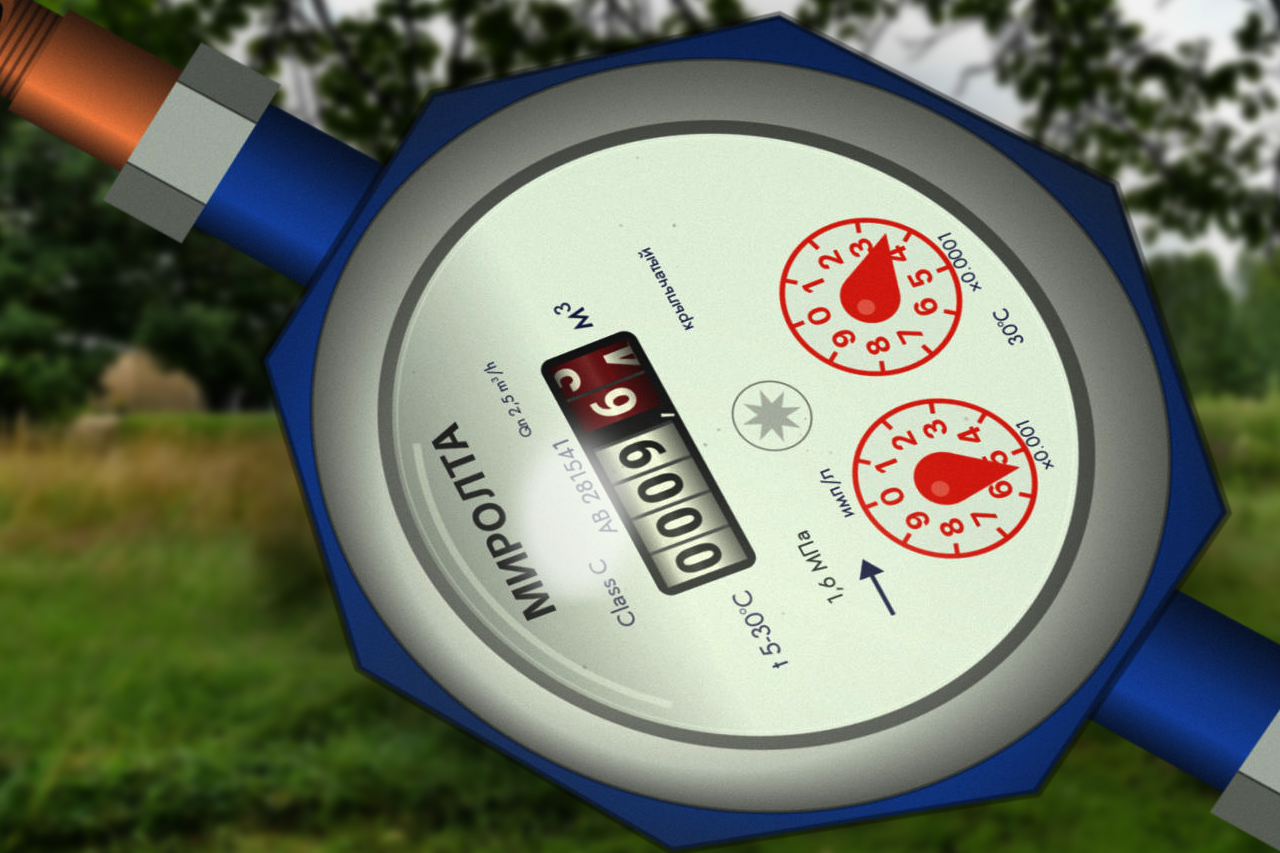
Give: **9.6353** m³
